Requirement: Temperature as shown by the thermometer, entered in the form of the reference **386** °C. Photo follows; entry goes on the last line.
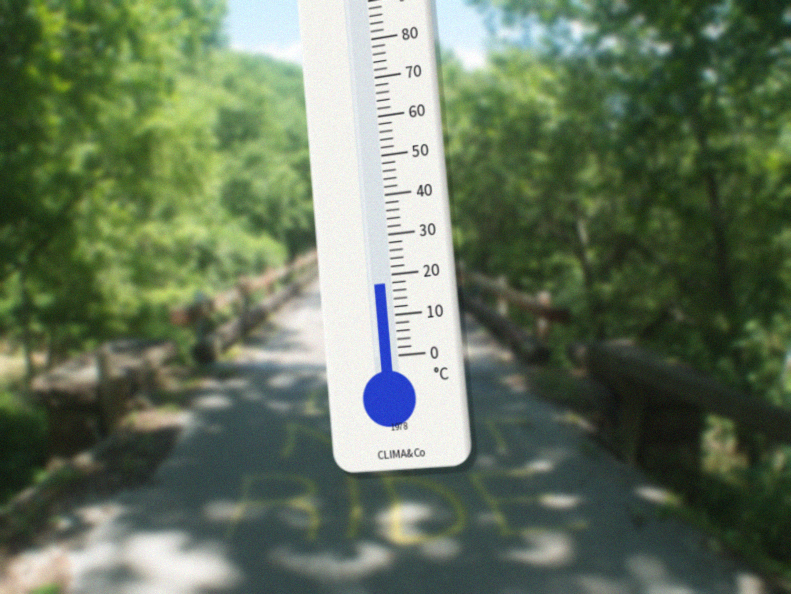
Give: **18** °C
